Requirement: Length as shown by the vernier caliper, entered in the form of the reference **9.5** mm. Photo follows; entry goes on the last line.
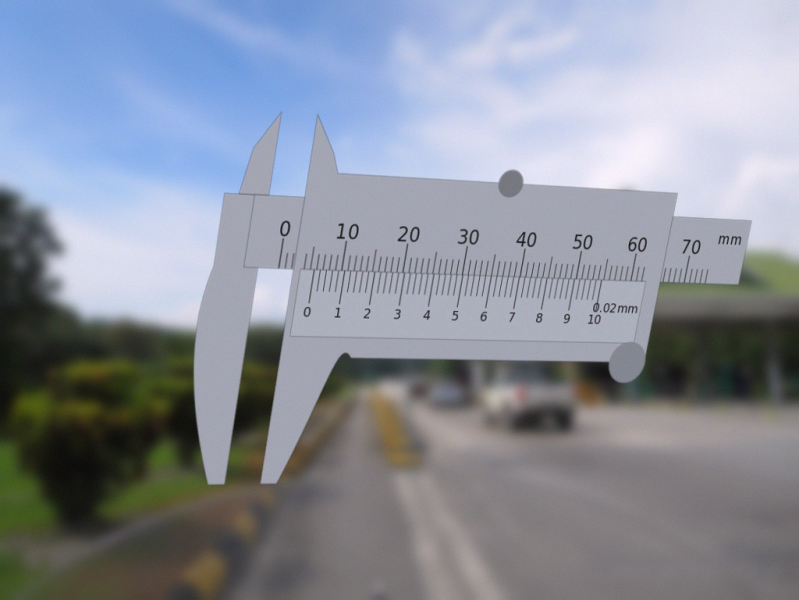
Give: **5.6** mm
